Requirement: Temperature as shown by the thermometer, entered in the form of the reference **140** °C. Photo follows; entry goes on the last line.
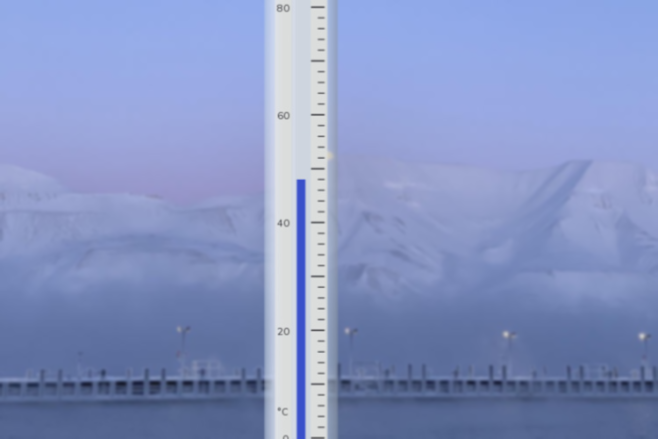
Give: **48** °C
